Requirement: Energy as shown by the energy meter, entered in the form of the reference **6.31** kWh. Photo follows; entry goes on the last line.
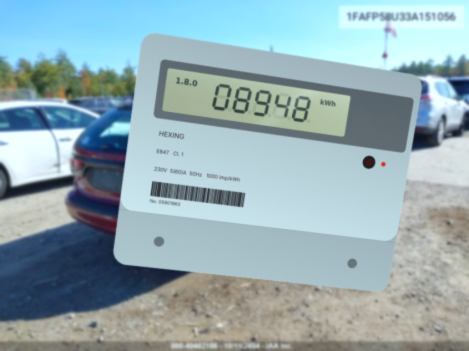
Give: **8948** kWh
